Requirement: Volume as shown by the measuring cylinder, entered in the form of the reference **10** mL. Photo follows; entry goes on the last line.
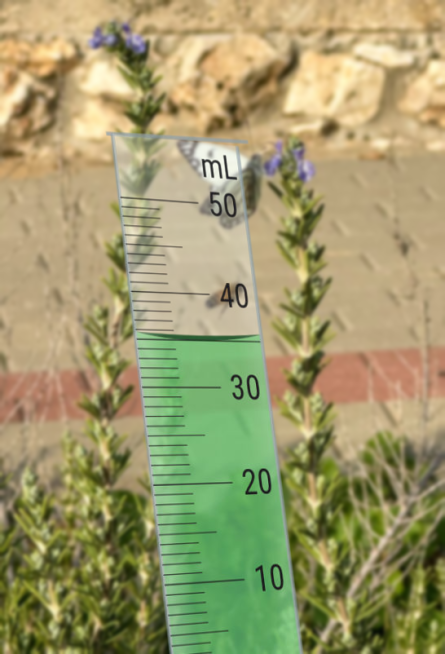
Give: **35** mL
